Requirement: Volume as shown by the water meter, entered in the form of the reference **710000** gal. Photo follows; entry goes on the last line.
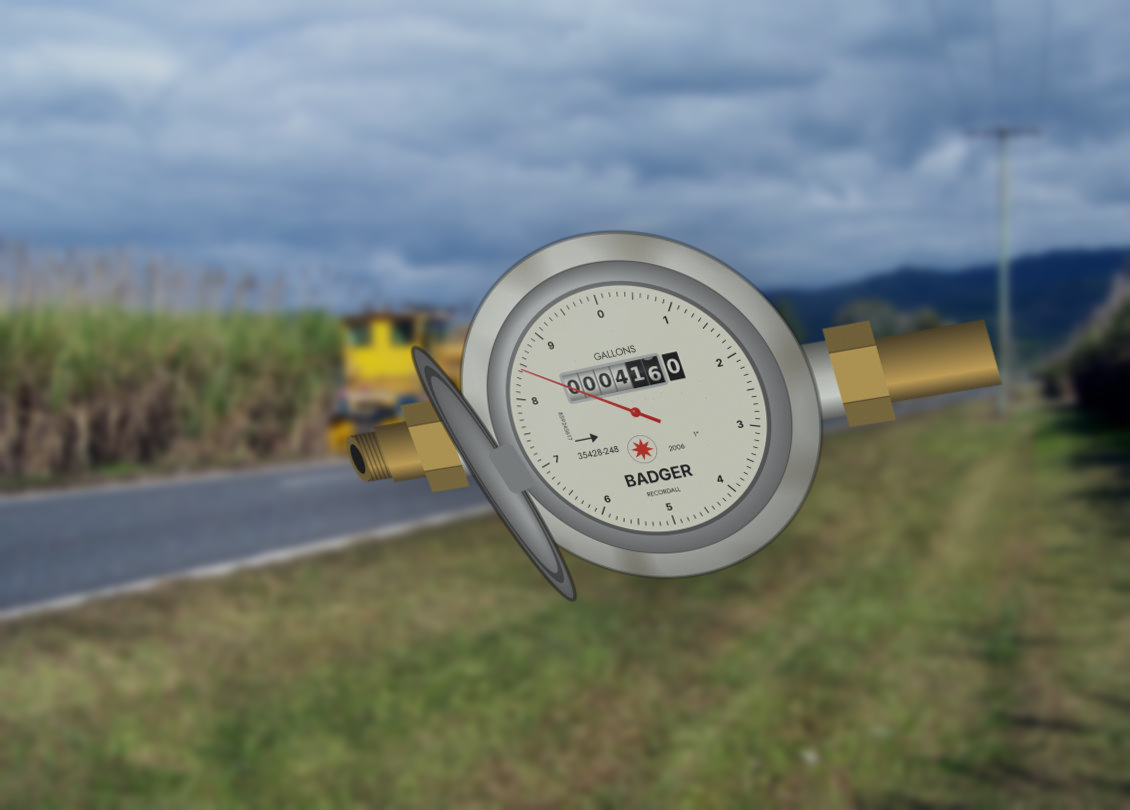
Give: **4158.4** gal
